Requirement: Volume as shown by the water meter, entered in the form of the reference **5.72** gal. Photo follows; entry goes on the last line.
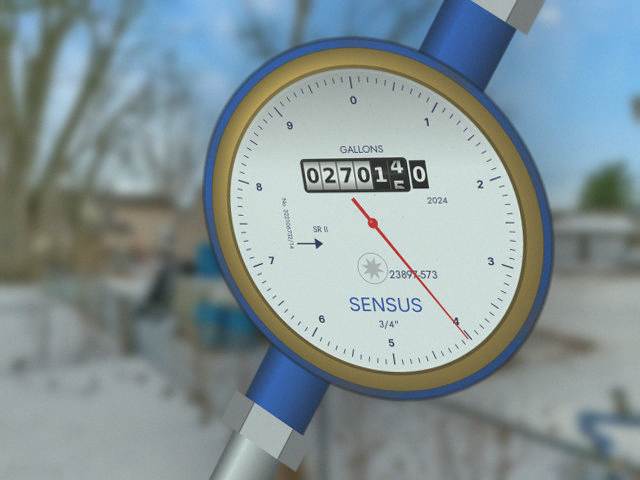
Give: **270144.0** gal
